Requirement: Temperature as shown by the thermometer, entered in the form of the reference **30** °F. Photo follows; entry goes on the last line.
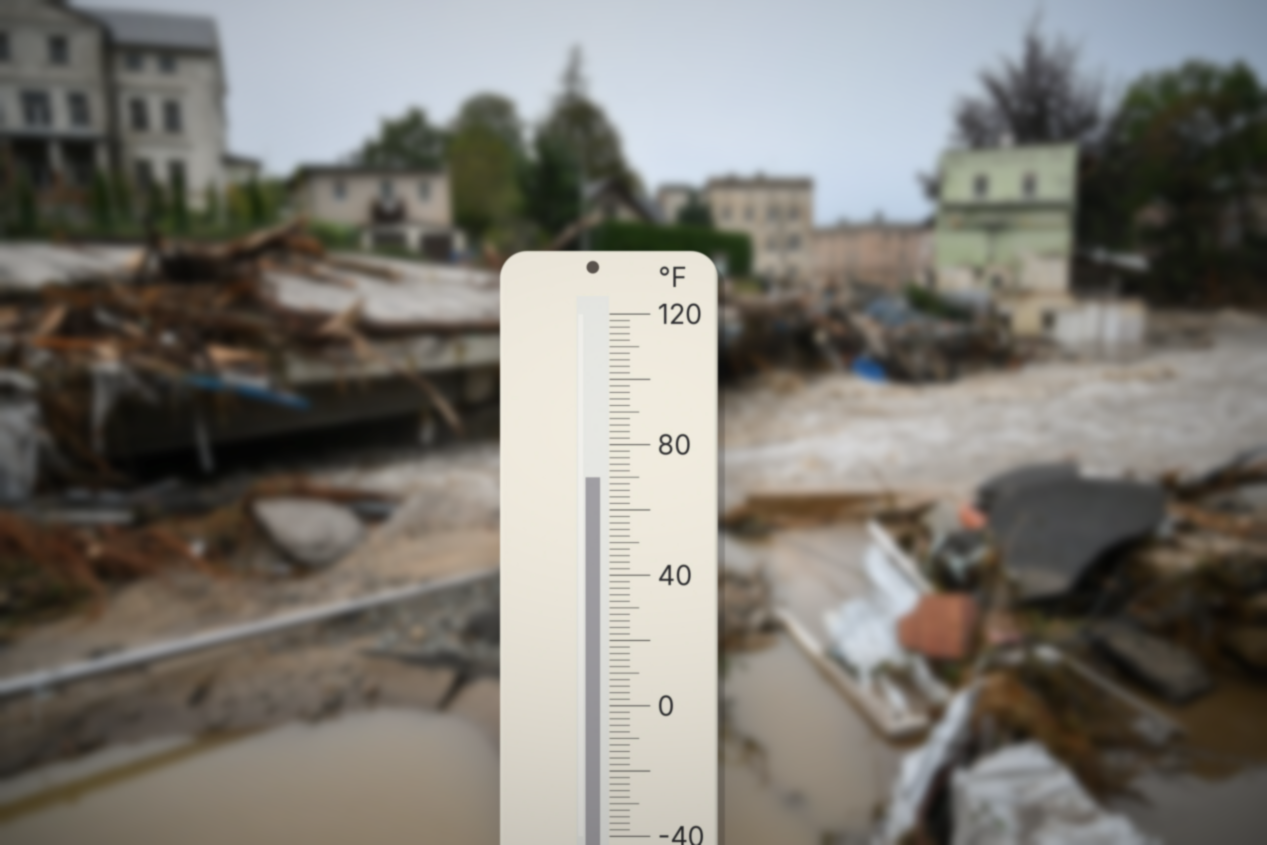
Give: **70** °F
